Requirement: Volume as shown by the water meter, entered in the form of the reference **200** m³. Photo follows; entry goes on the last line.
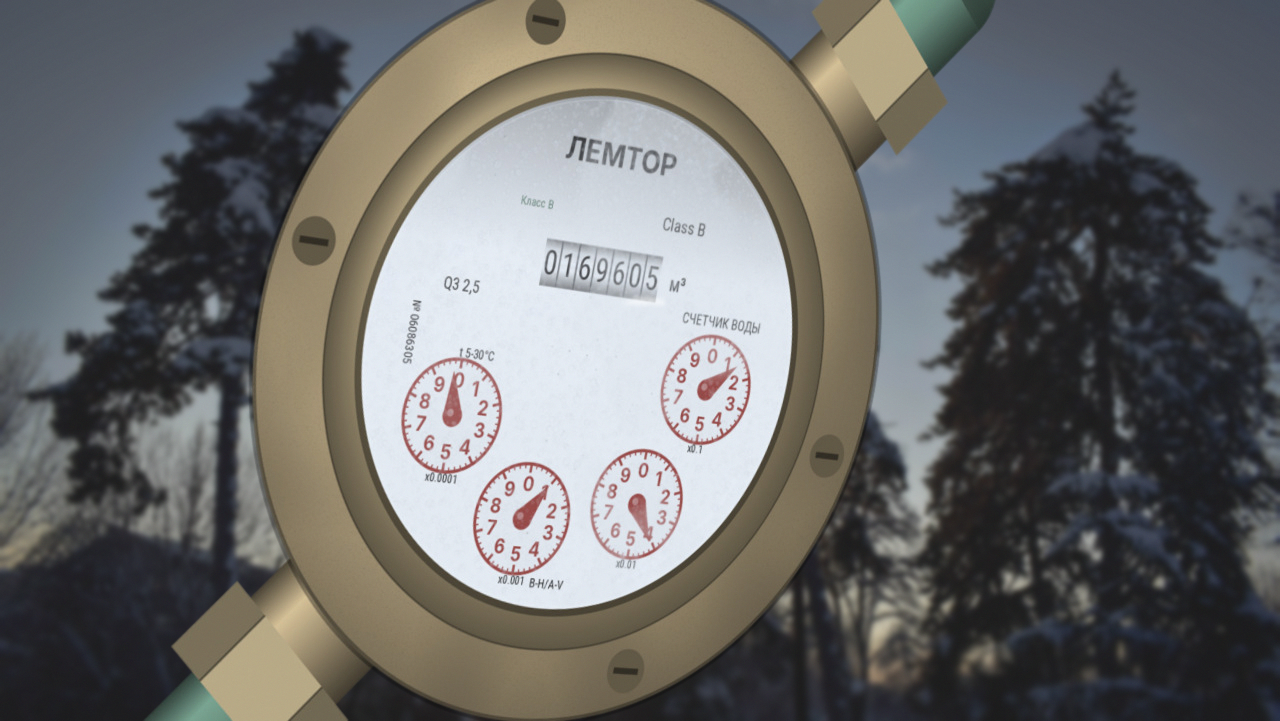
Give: **169605.1409** m³
